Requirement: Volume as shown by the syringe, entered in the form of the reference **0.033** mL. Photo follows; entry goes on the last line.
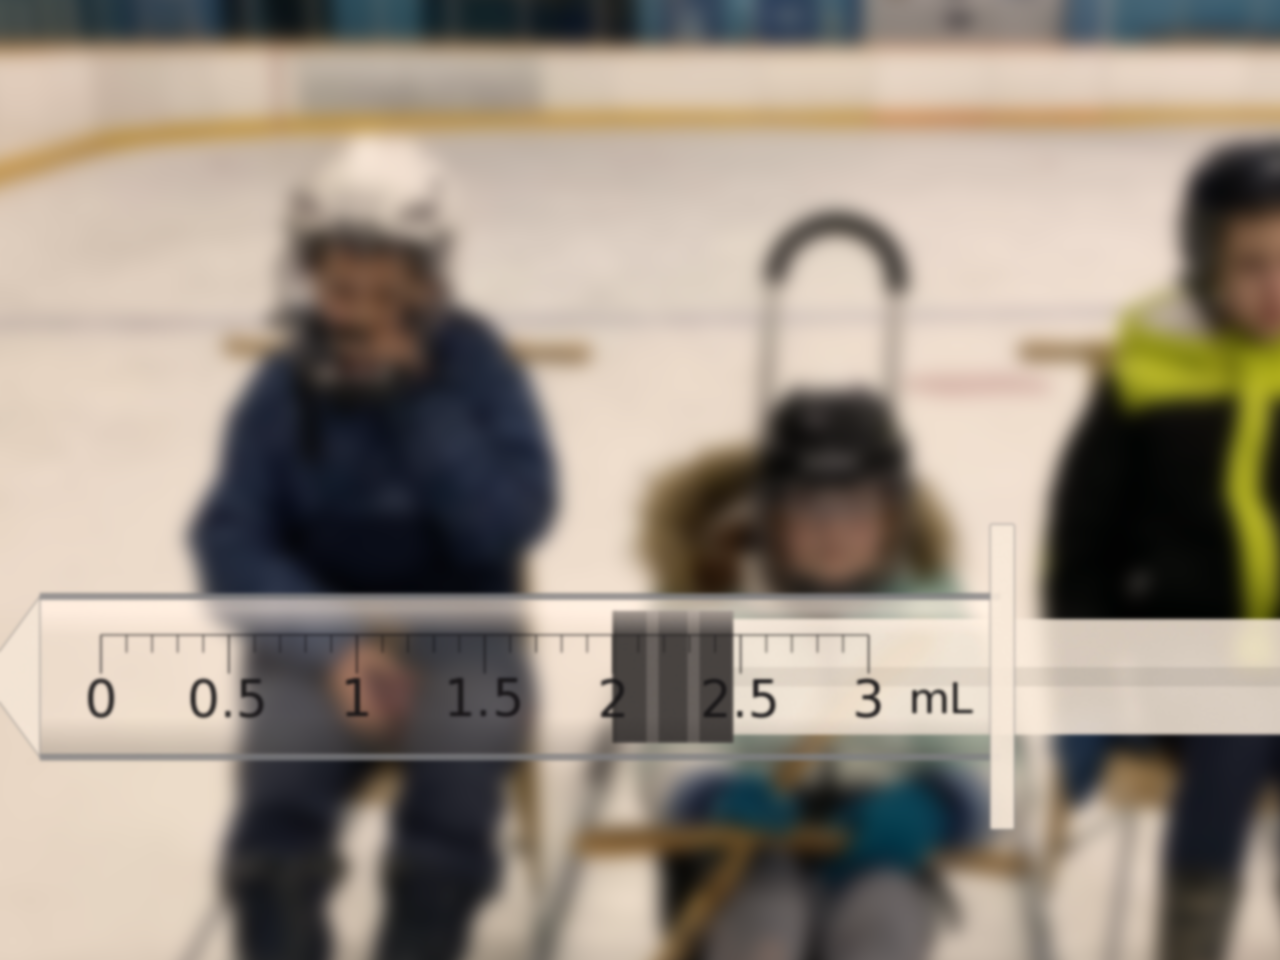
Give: **2** mL
